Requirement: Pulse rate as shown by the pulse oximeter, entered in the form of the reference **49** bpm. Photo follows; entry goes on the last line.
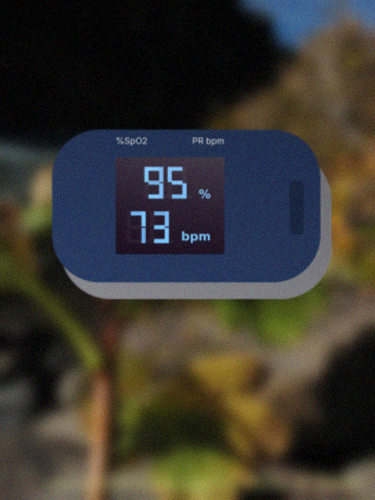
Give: **73** bpm
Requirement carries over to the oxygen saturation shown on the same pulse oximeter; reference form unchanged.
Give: **95** %
